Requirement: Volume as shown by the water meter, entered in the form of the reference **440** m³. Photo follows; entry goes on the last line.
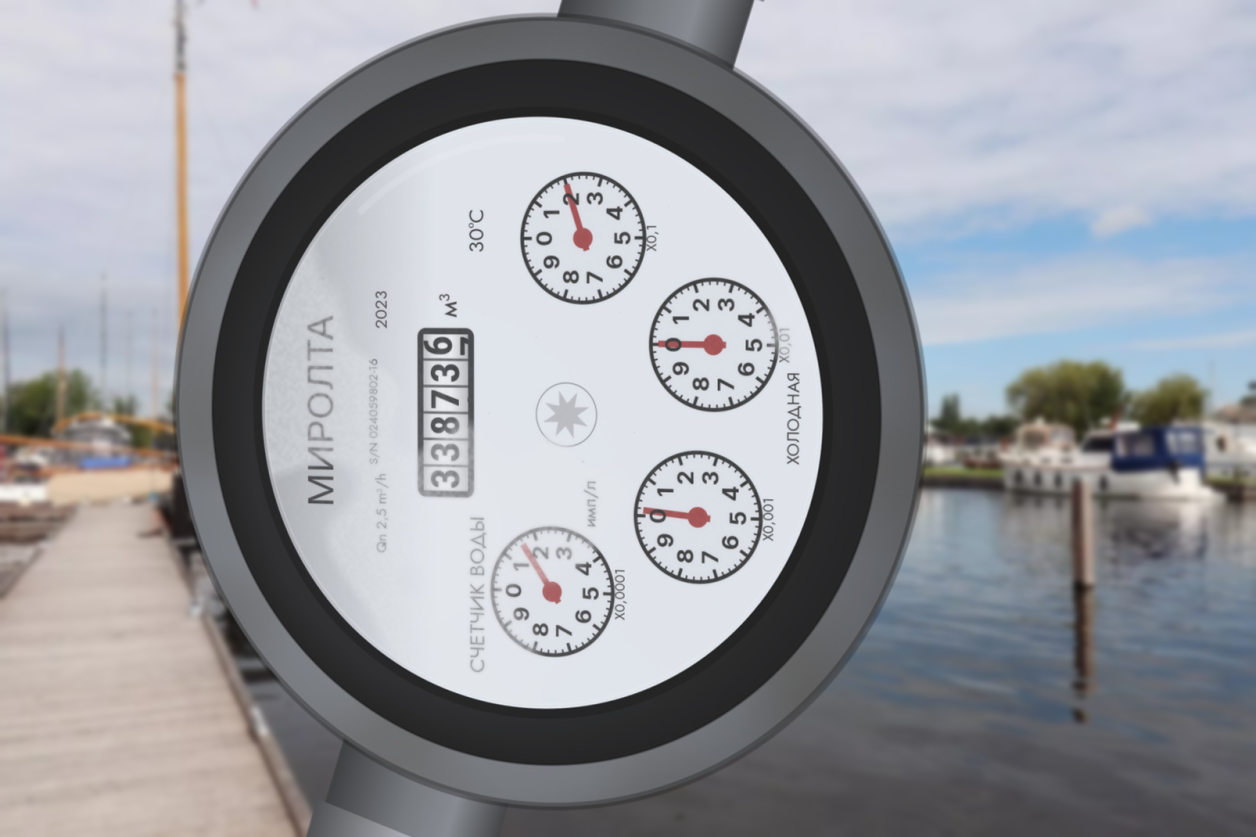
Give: **338736.2001** m³
